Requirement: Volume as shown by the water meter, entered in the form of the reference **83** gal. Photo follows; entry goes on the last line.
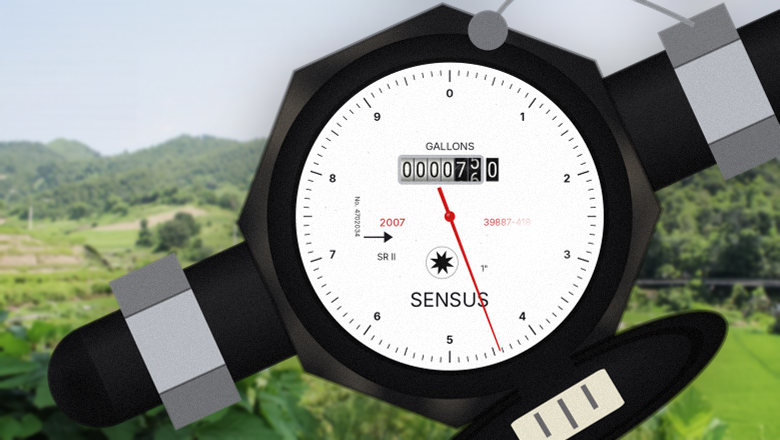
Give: **754.4** gal
